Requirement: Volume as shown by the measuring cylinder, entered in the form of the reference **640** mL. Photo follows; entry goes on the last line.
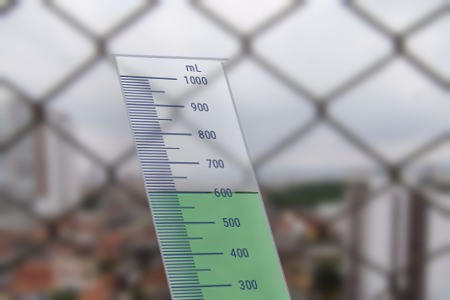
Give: **600** mL
